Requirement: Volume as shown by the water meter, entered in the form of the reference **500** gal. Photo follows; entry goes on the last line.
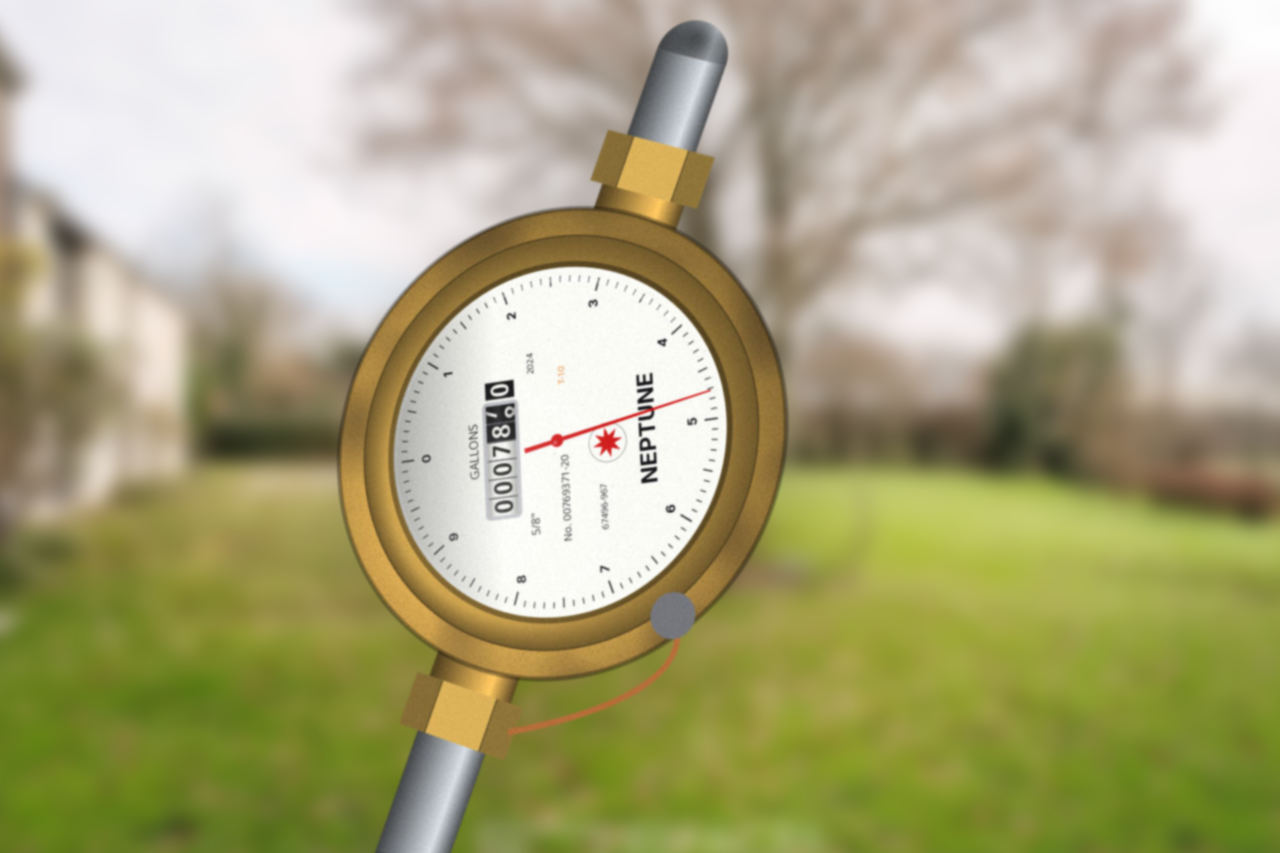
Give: **7874.7** gal
